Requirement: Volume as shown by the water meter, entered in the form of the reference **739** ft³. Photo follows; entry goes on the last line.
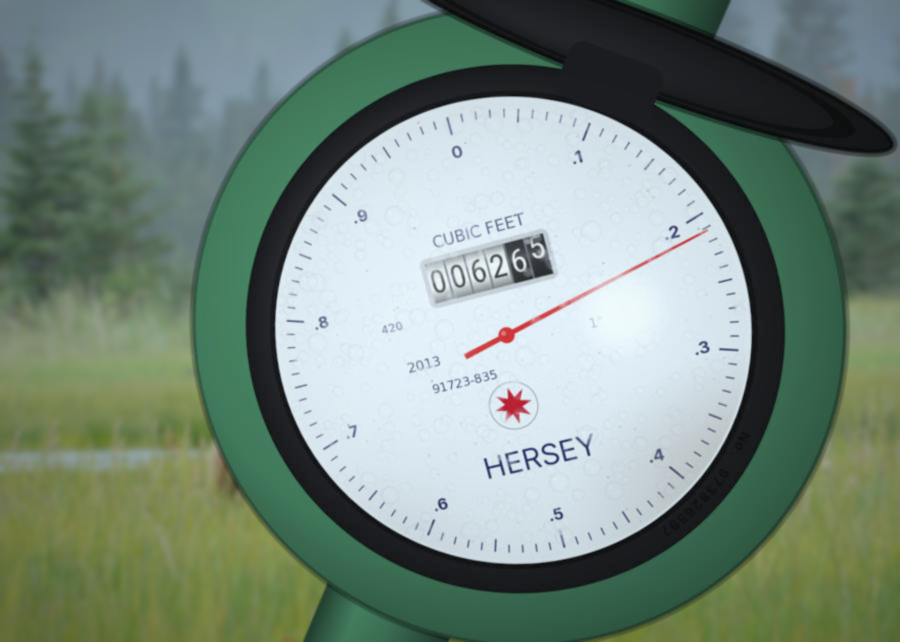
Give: **6265.21** ft³
